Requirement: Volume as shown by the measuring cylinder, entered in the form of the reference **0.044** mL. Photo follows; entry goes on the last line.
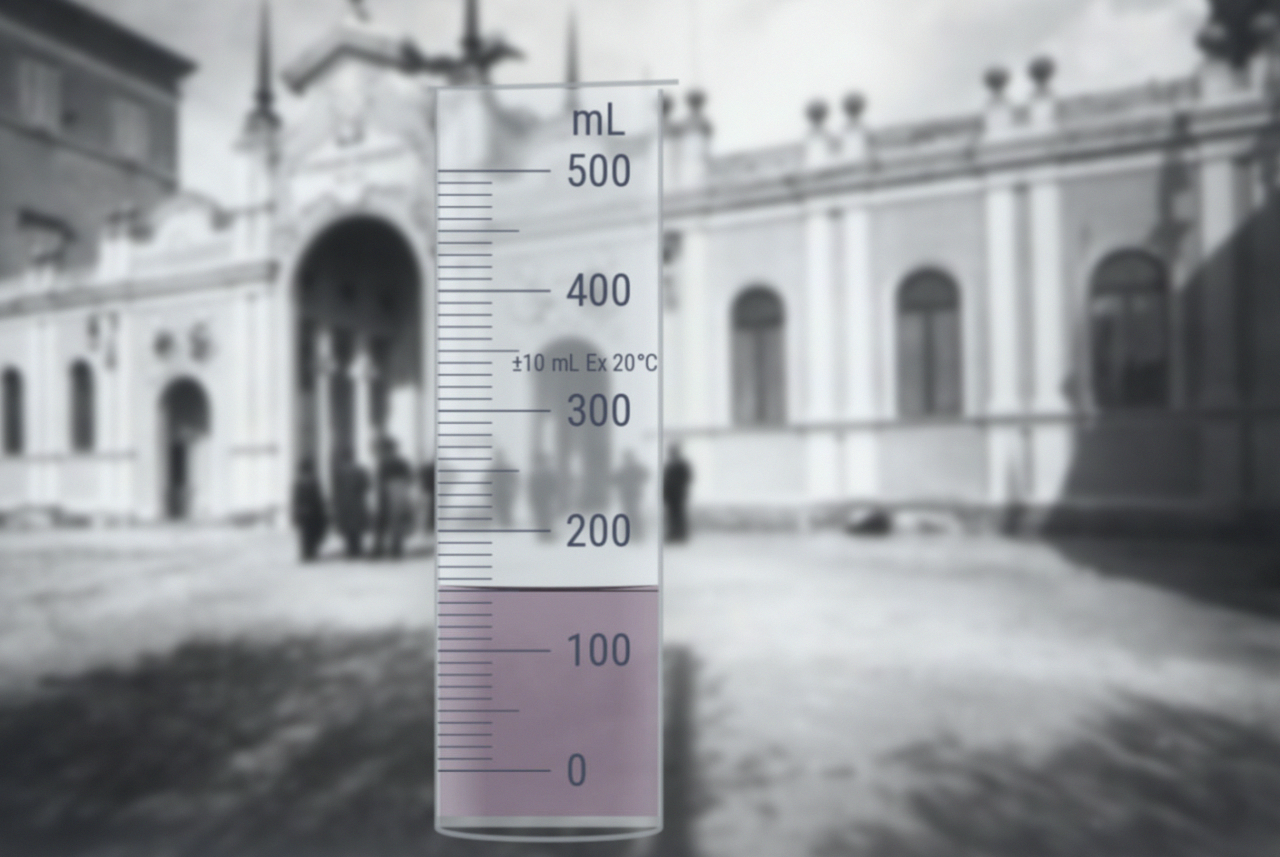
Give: **150** mL
